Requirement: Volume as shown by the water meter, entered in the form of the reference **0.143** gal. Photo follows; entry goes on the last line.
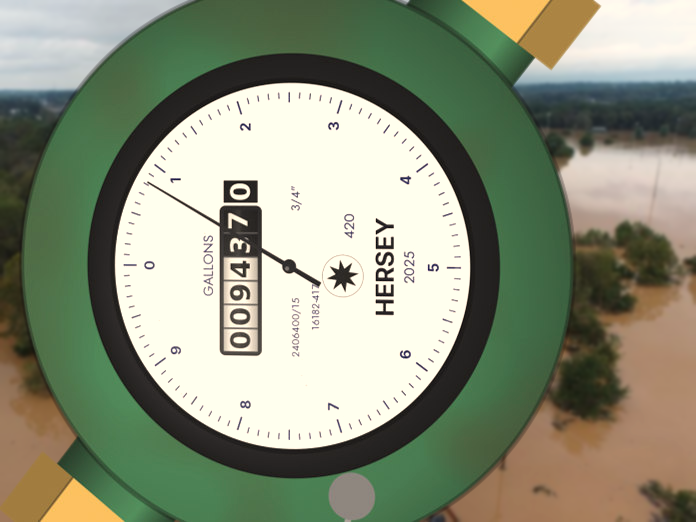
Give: **94370.8** gal
